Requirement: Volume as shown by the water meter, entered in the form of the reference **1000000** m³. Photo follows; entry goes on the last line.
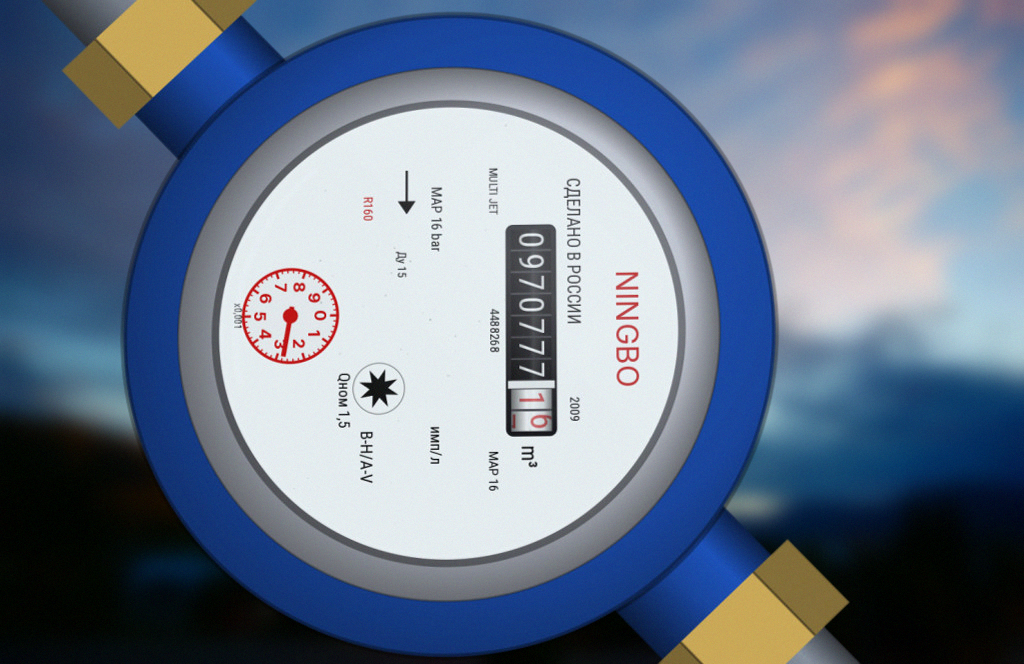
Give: **970777.162** m³
